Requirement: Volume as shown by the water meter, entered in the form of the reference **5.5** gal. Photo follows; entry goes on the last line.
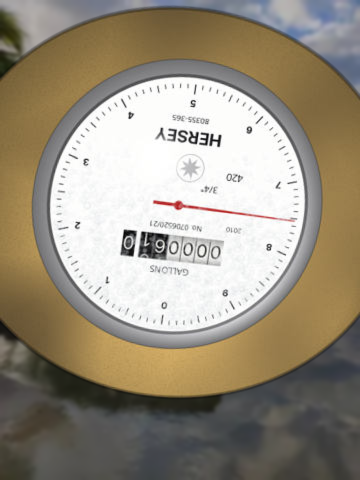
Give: **607.5** gal
